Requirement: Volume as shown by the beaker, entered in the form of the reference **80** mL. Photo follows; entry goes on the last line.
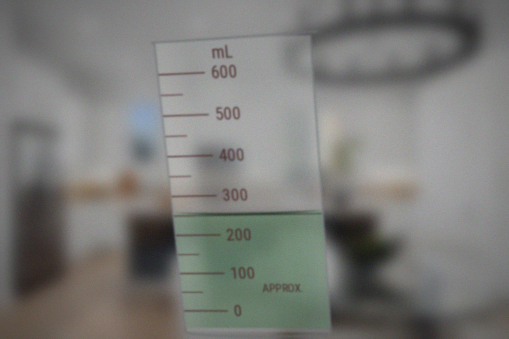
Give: **250** mL
